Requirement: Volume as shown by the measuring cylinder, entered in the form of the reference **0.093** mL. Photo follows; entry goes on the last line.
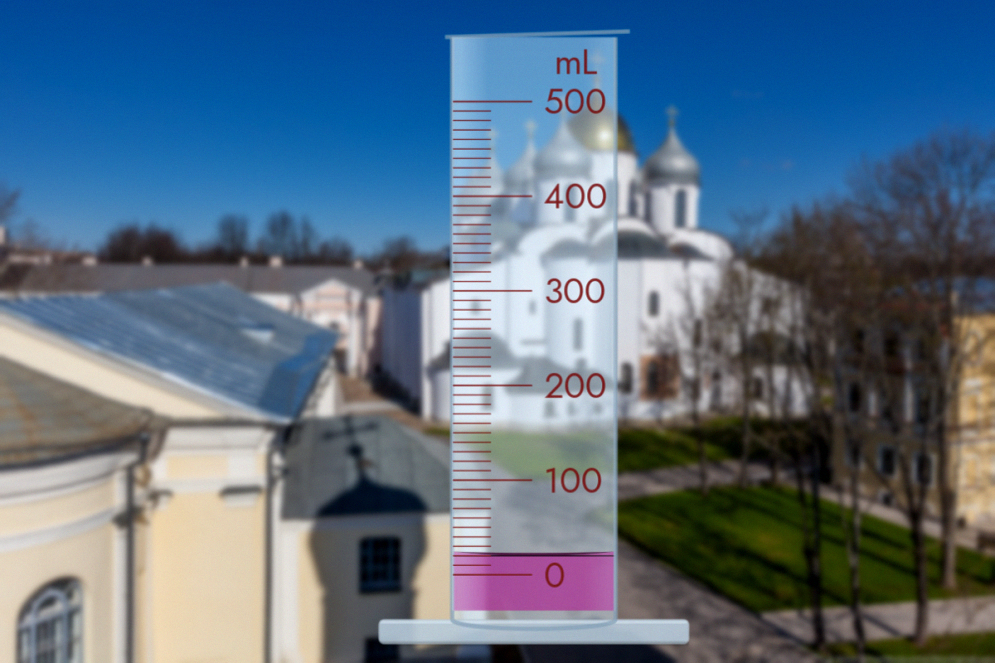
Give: **20** mL
